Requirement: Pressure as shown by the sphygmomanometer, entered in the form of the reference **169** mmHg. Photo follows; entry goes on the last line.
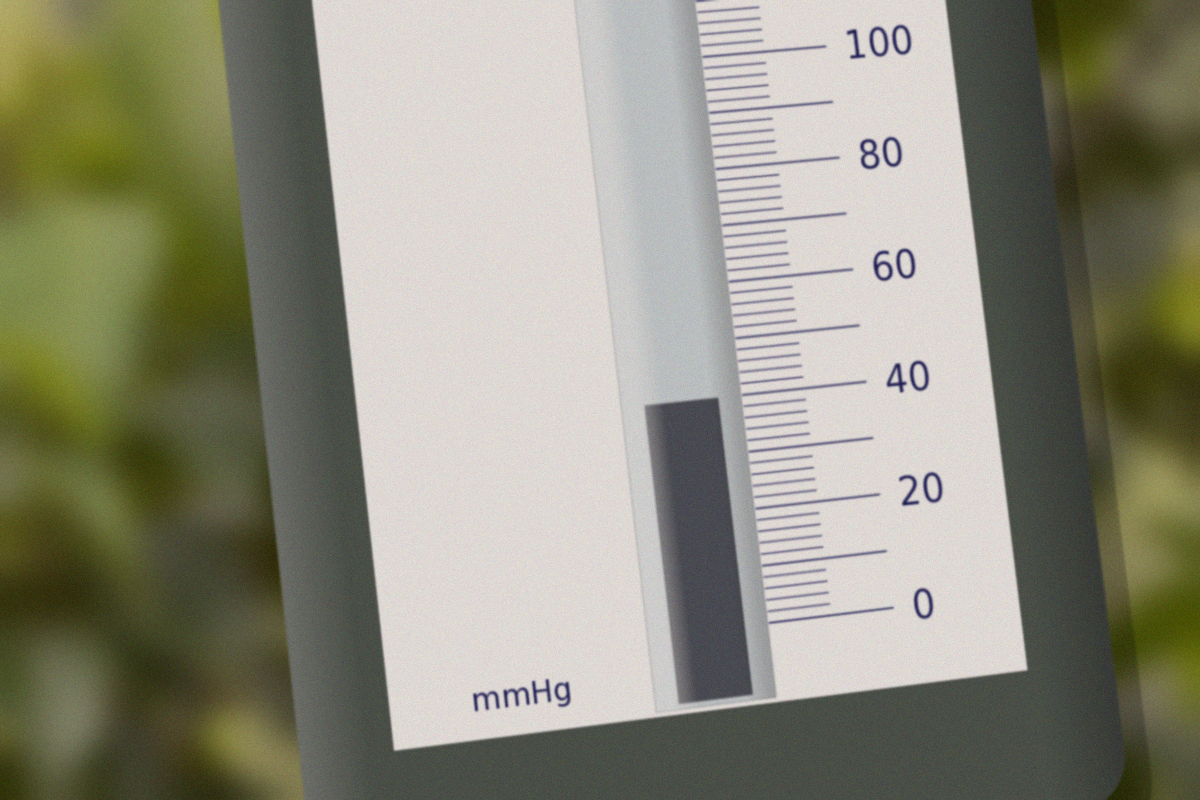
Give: **40** mmHg
